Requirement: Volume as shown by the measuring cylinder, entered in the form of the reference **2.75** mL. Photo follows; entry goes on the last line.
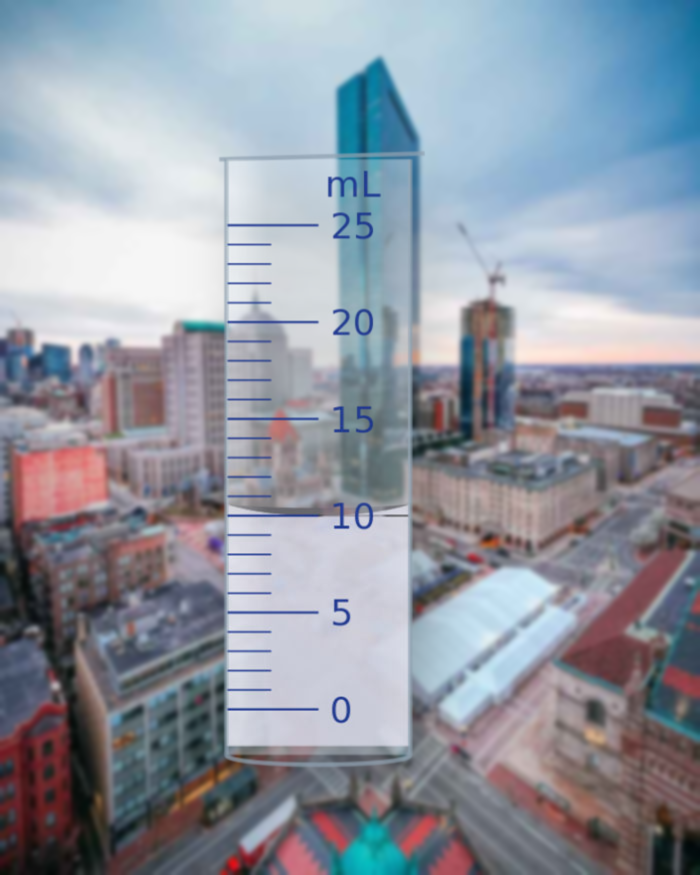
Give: **10** mL
